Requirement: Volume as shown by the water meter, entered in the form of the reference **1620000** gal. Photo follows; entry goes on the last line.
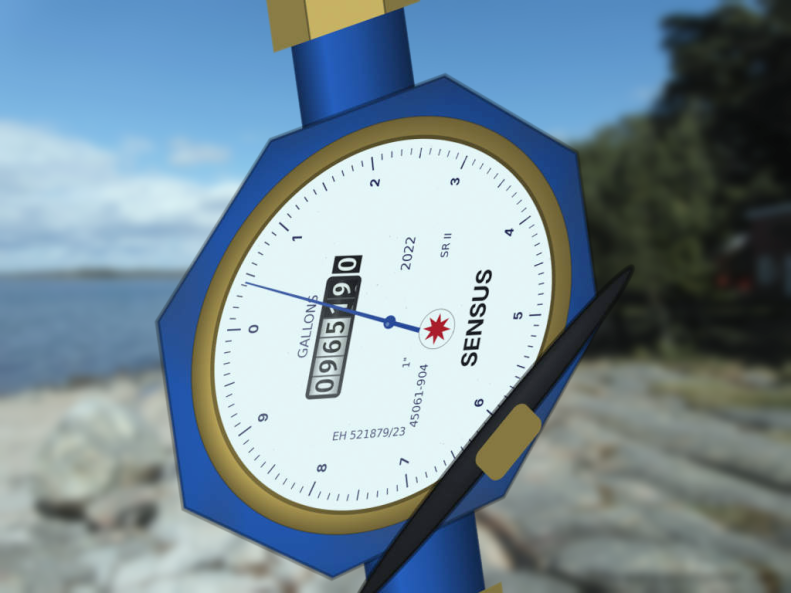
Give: **965190.4** gal
